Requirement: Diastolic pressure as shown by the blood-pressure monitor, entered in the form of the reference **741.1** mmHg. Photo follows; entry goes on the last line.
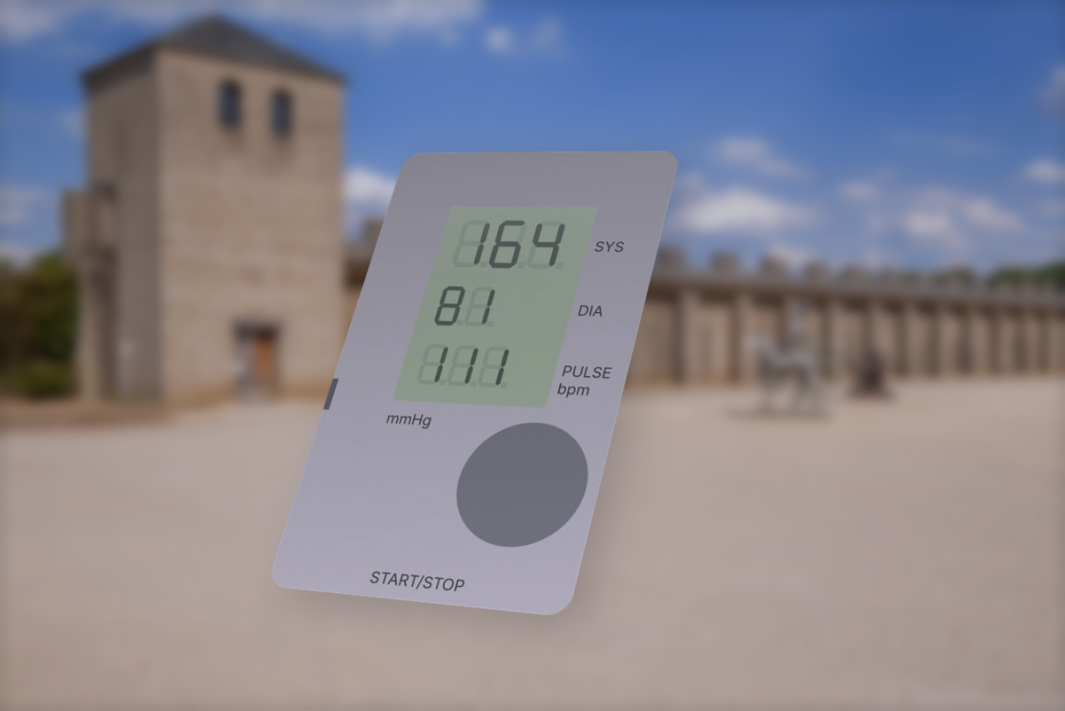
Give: **81** mmHg
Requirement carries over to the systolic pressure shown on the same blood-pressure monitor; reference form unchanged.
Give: **164** mmHg
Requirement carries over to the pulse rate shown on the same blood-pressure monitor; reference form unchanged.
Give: **111** bpm
